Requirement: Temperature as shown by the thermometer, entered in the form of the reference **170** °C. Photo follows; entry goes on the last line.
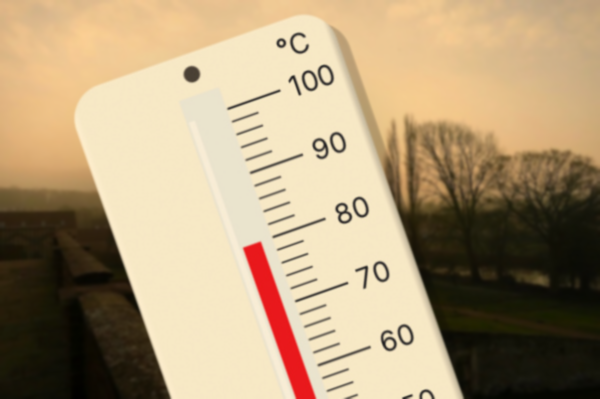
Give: **80** °C
